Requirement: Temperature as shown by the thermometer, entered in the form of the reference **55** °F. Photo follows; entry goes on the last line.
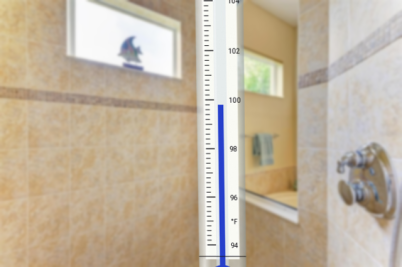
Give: **99.8** °F
